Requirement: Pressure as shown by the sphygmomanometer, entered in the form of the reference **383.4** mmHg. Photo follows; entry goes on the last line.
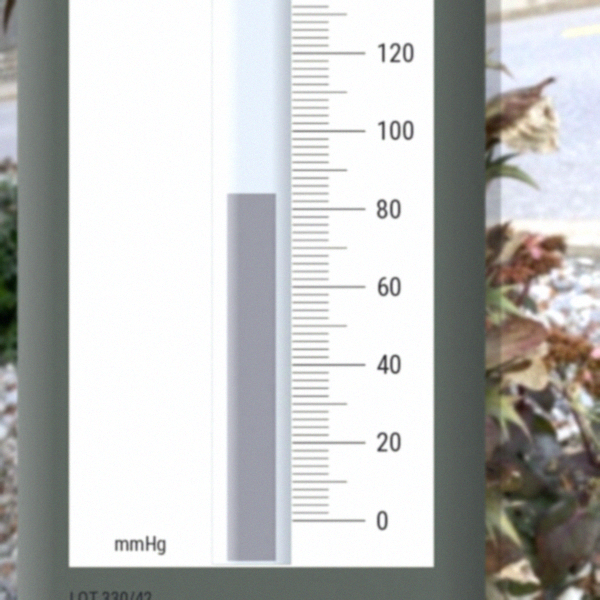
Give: **84** mmHg
